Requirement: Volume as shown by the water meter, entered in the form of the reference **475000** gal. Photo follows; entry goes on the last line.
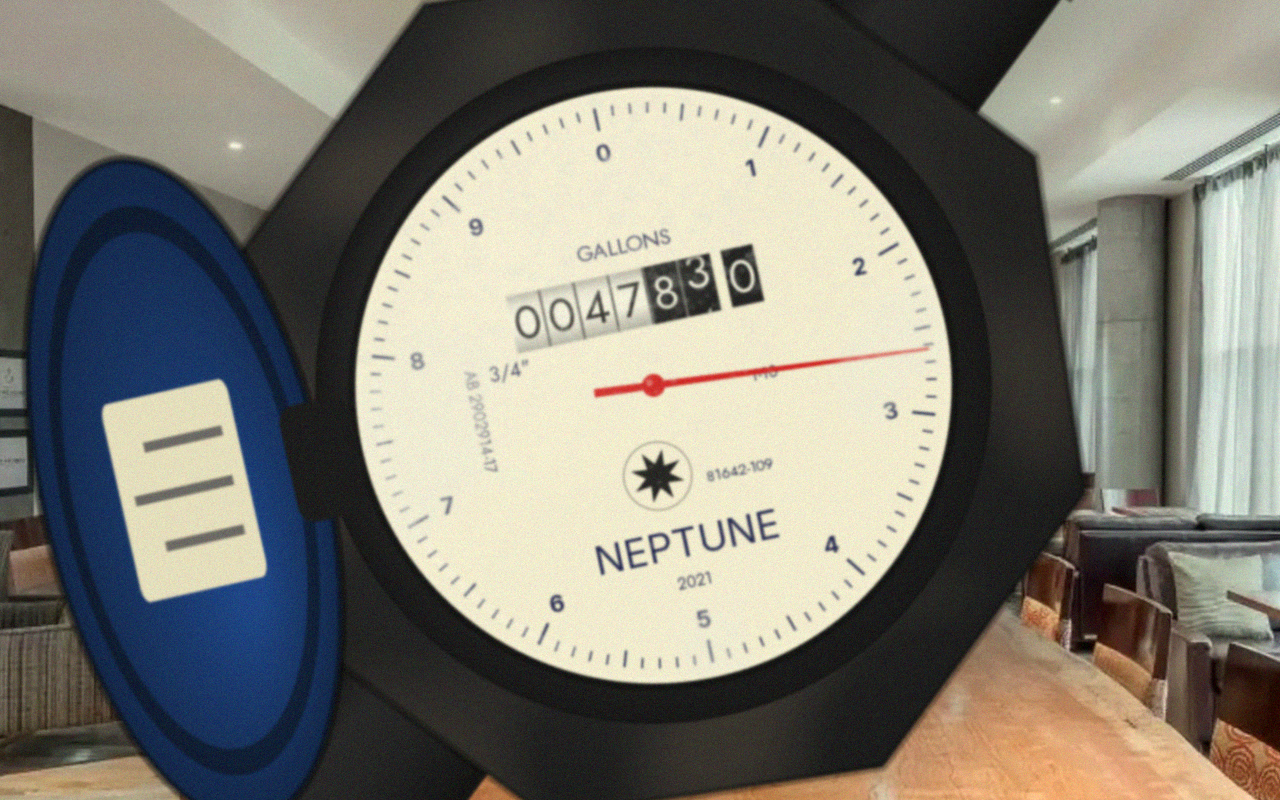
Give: **47832.6** gal
